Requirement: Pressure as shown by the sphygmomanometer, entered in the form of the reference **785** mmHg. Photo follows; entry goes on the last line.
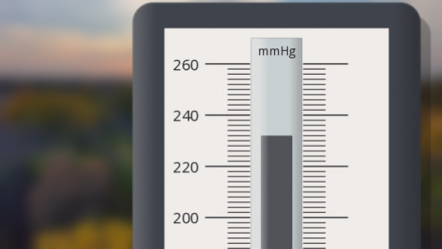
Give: **232** mmHg
